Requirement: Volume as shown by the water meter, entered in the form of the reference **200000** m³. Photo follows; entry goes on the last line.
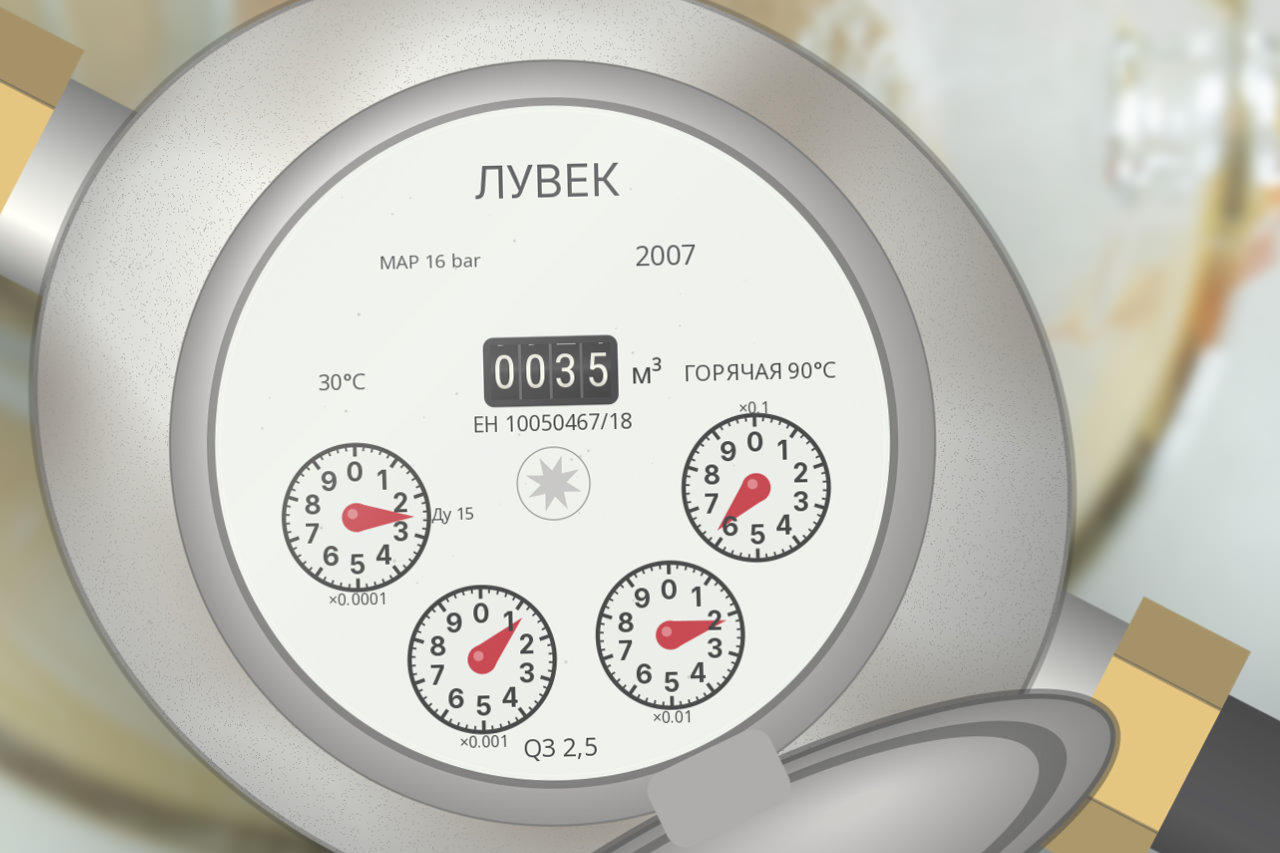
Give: **35.6212** m³
